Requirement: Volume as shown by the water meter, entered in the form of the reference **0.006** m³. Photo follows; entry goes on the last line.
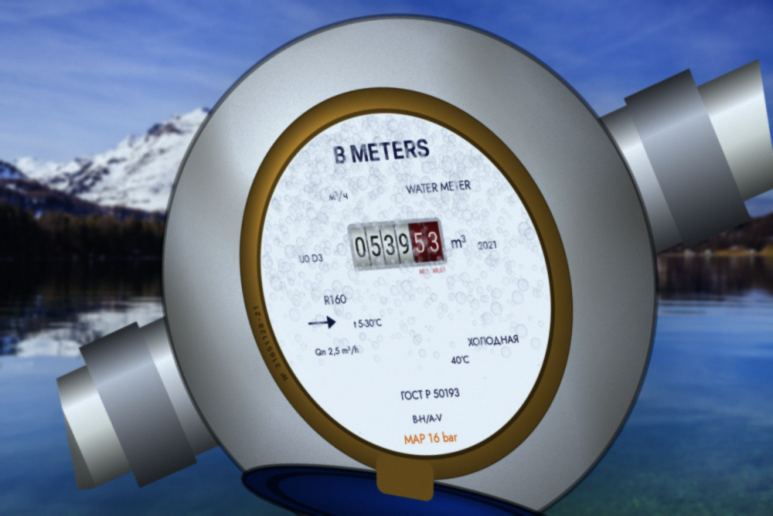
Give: **539.53** m³
